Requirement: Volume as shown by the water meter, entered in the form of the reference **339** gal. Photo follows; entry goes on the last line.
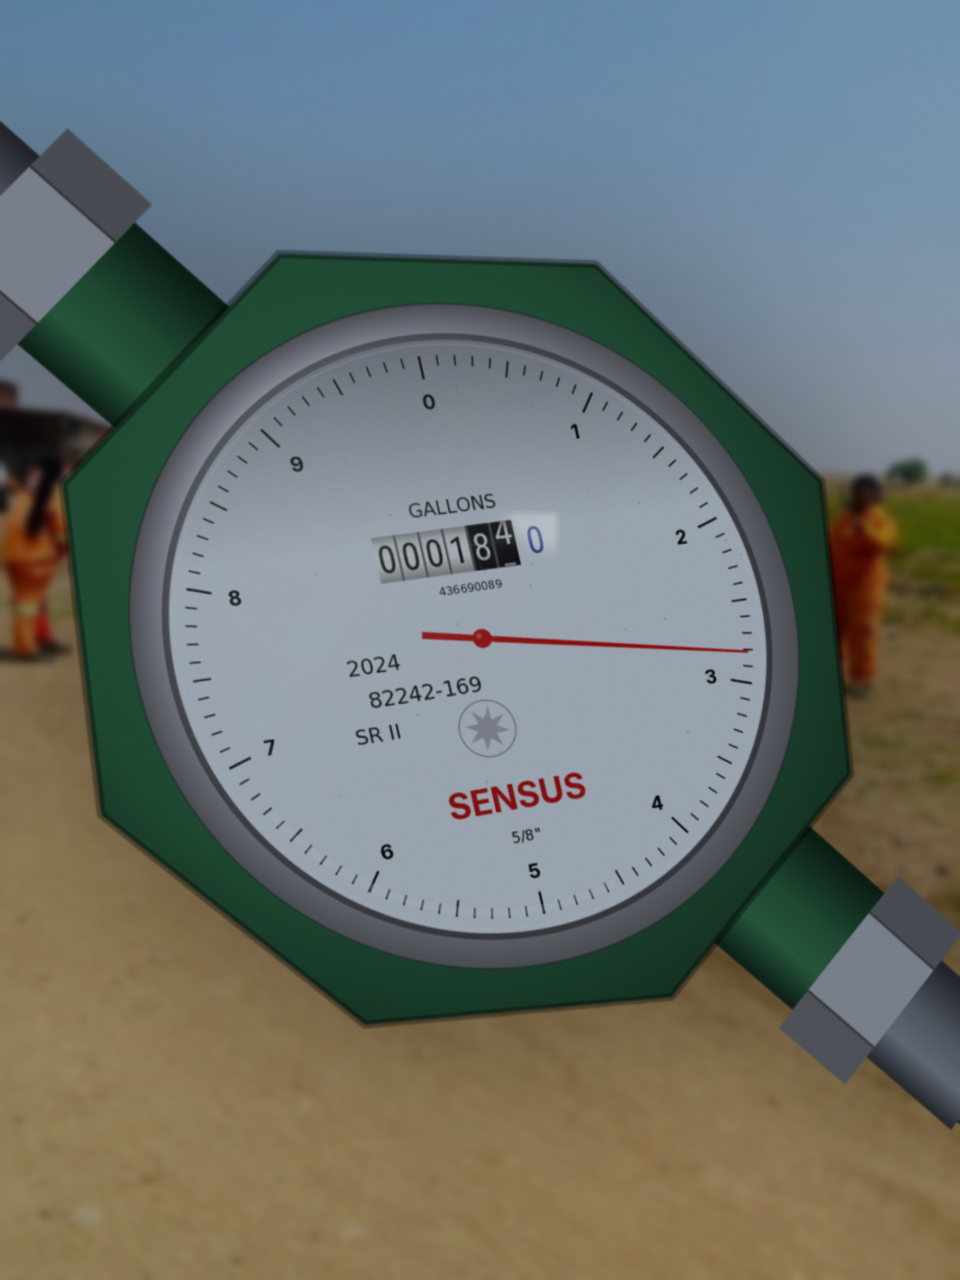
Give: **1842.8** gal
